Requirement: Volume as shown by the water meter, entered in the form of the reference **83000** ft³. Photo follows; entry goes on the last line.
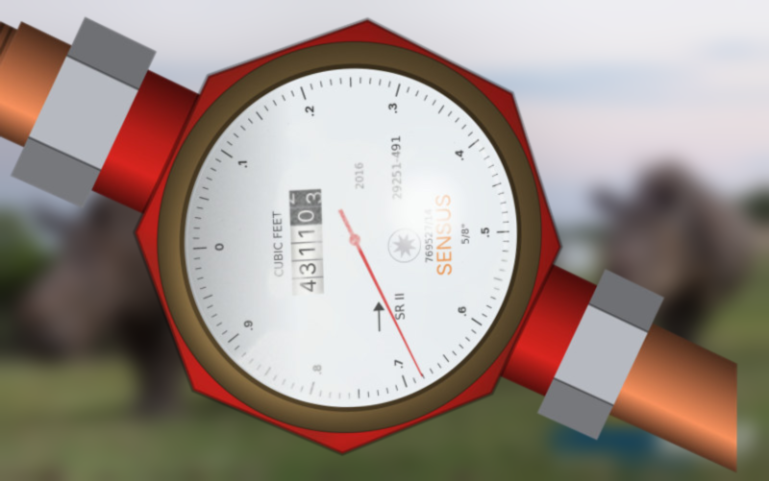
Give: **431102.68** ft³
